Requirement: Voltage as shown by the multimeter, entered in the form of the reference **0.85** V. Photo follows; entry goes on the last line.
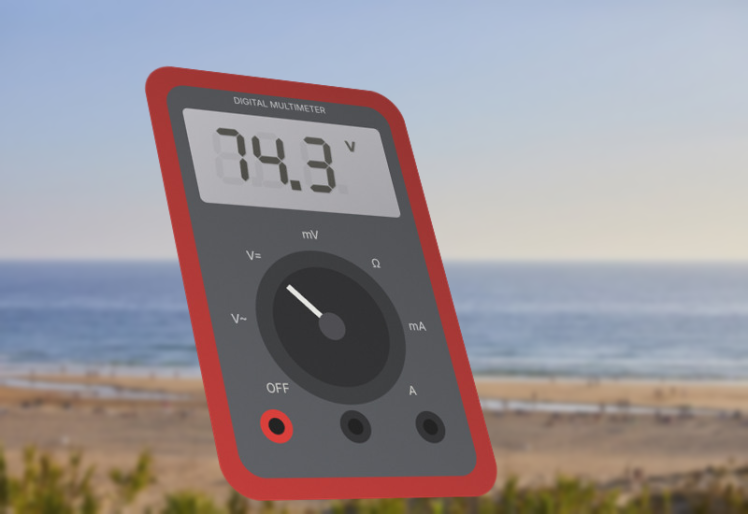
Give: **74.3** V
